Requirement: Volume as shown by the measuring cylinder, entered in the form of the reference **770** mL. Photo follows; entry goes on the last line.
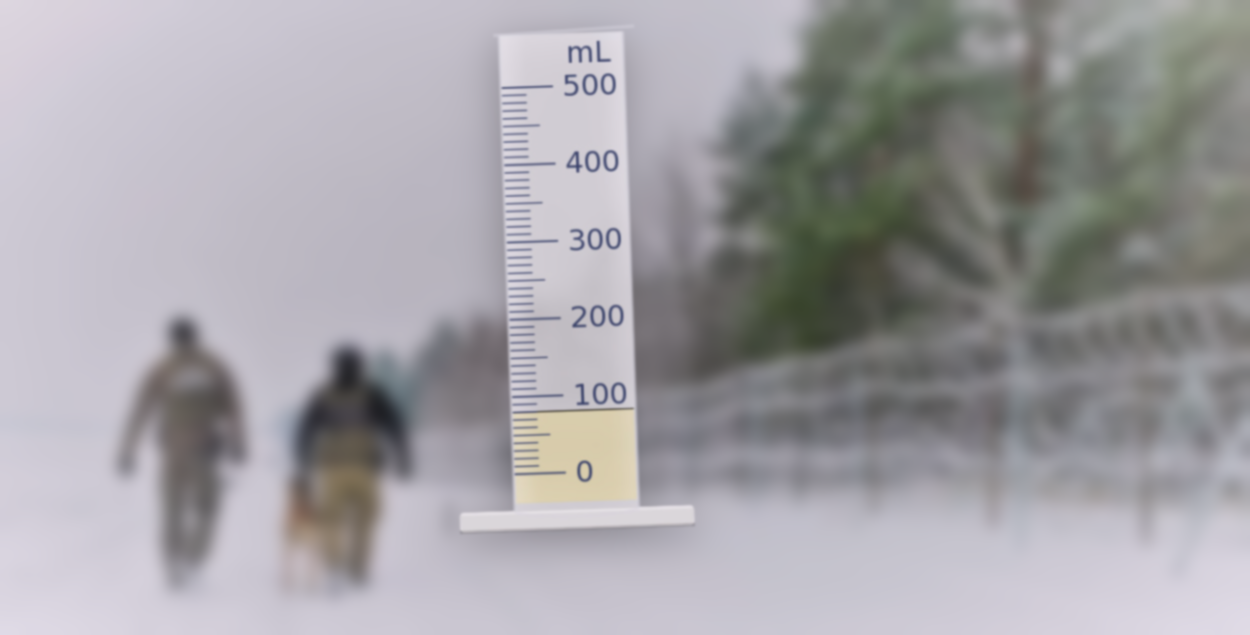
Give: **80** mL
